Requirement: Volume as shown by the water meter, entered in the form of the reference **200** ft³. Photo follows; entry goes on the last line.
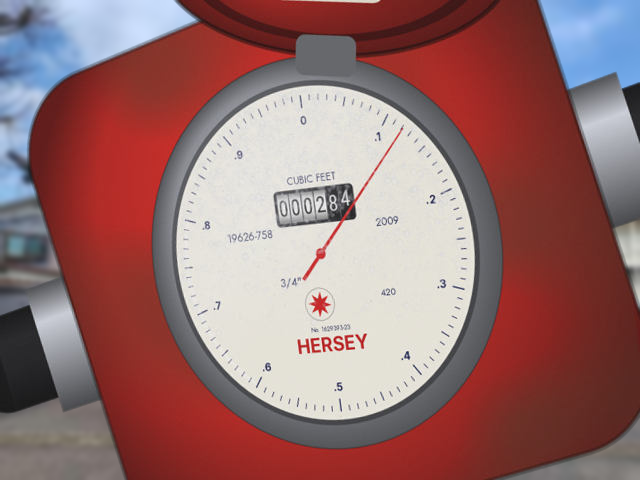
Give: **284.12** ft³
